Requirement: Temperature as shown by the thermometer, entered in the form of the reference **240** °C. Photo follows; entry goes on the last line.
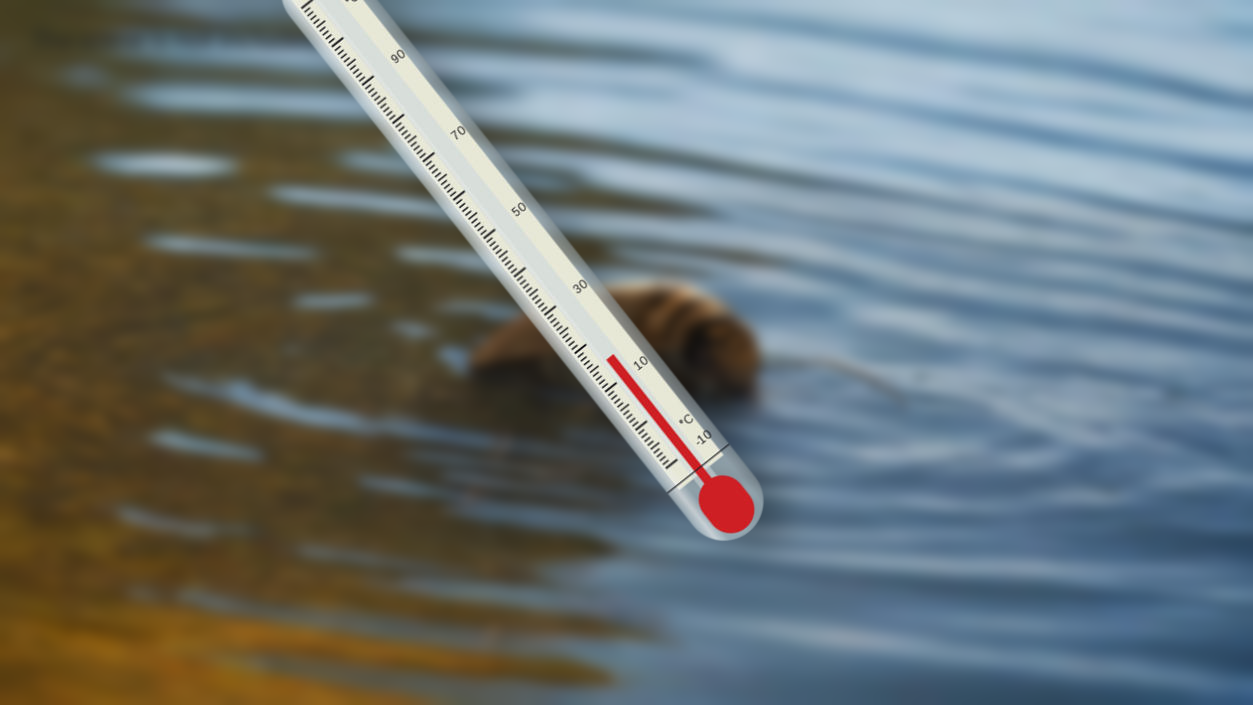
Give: **15** °C
